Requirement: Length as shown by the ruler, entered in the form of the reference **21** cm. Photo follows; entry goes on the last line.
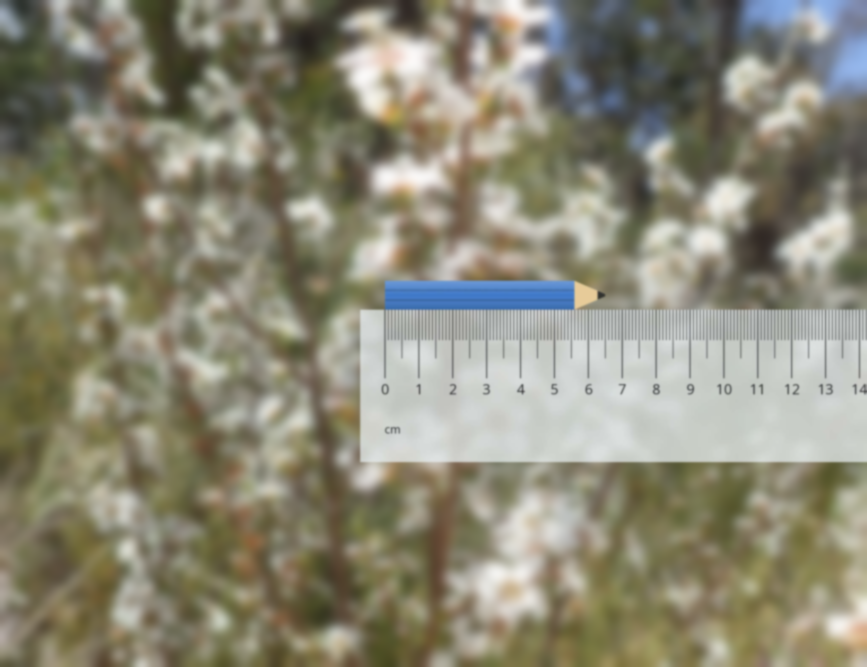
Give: **6.5** cm
